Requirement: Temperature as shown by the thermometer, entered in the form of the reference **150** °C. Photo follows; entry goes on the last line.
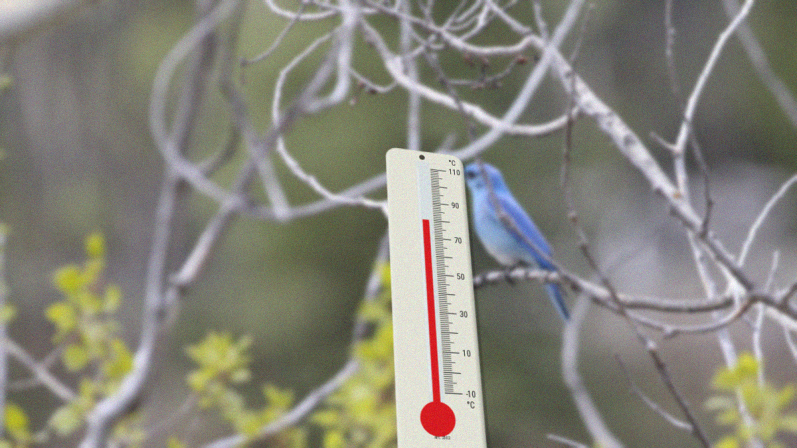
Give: **80** °C
